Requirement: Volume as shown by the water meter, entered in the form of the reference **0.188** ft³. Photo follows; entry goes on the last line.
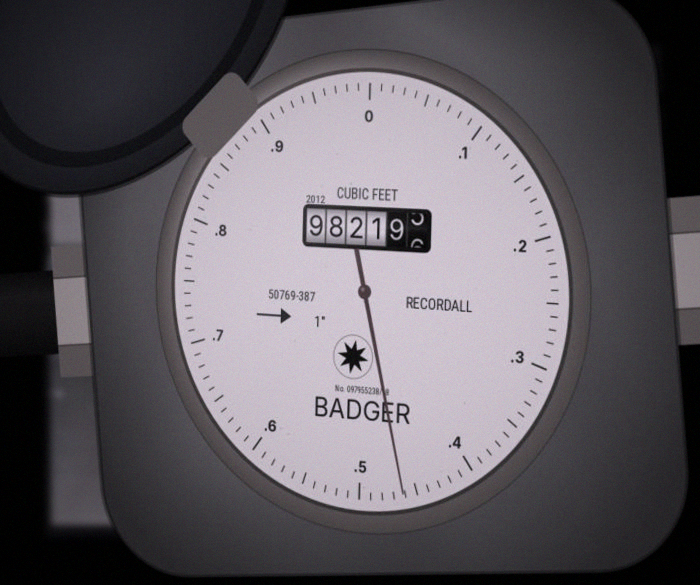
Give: **982195.46** ft³
